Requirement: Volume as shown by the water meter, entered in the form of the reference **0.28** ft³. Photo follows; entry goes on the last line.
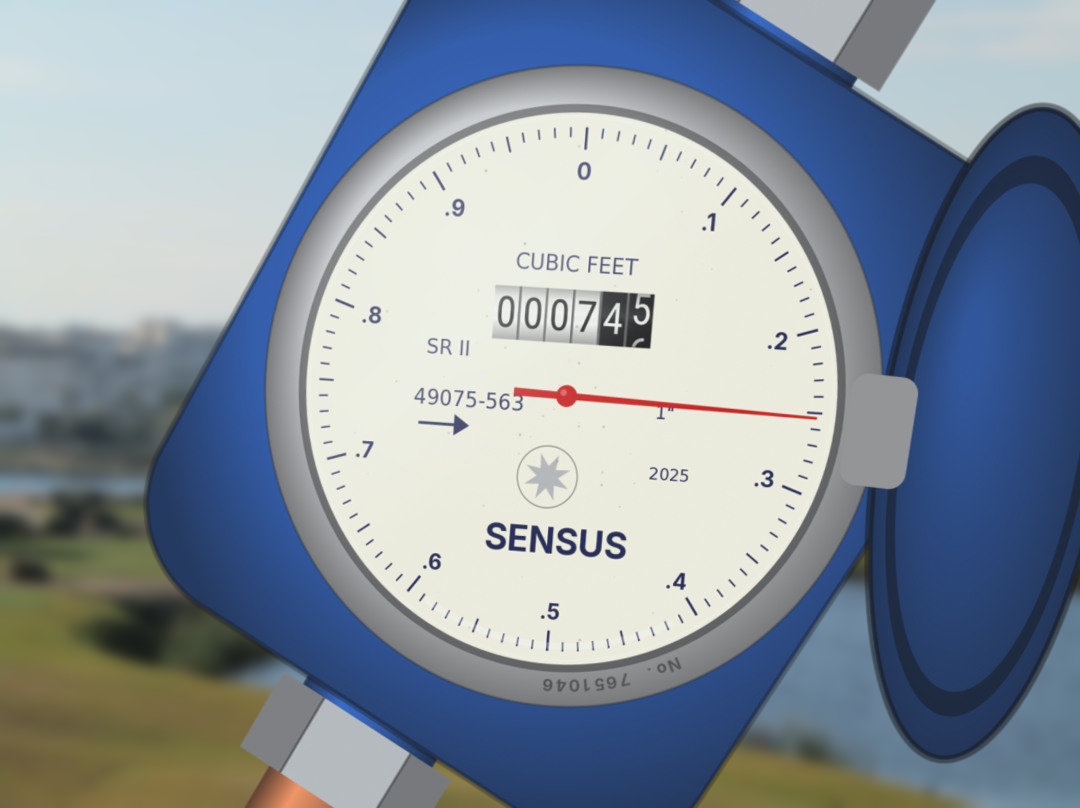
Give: **745.25** ft³
